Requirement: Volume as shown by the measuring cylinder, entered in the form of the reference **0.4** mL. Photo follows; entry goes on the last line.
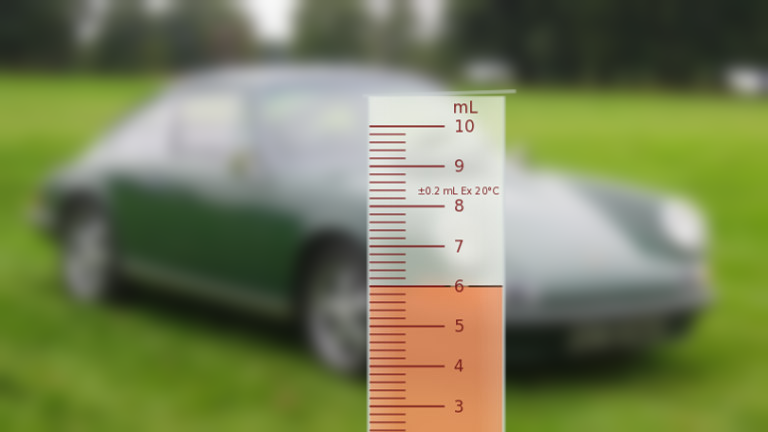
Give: **6** mL
